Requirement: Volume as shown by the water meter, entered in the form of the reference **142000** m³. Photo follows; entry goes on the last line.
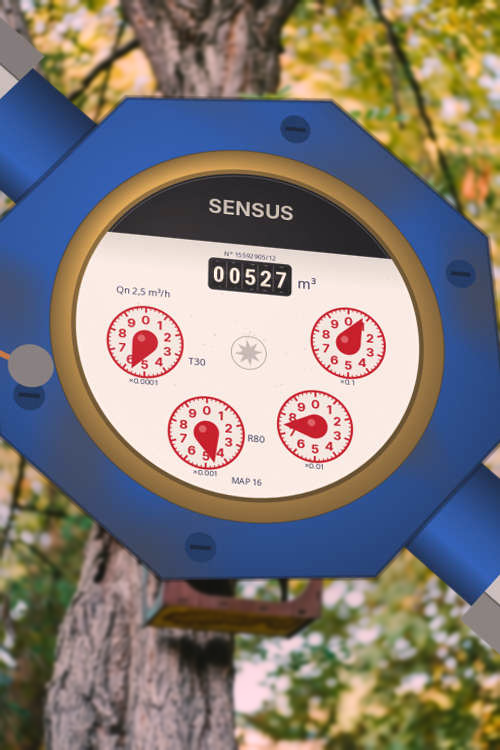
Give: **527.0745** m³
